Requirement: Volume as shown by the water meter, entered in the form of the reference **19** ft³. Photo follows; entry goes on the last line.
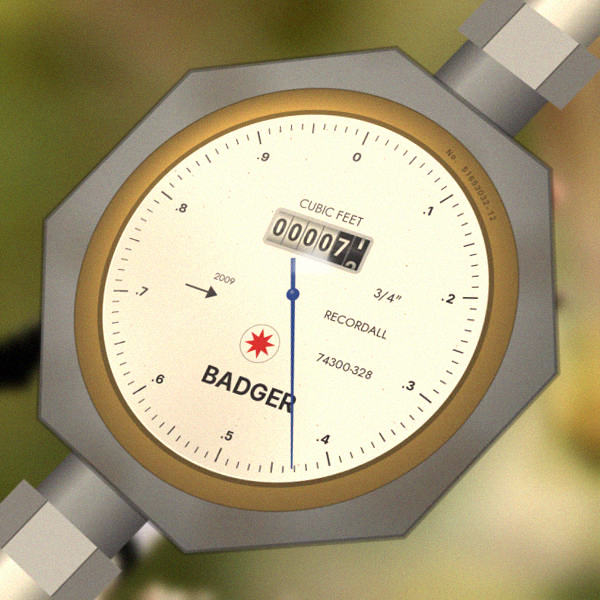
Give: **71.43** ft³
